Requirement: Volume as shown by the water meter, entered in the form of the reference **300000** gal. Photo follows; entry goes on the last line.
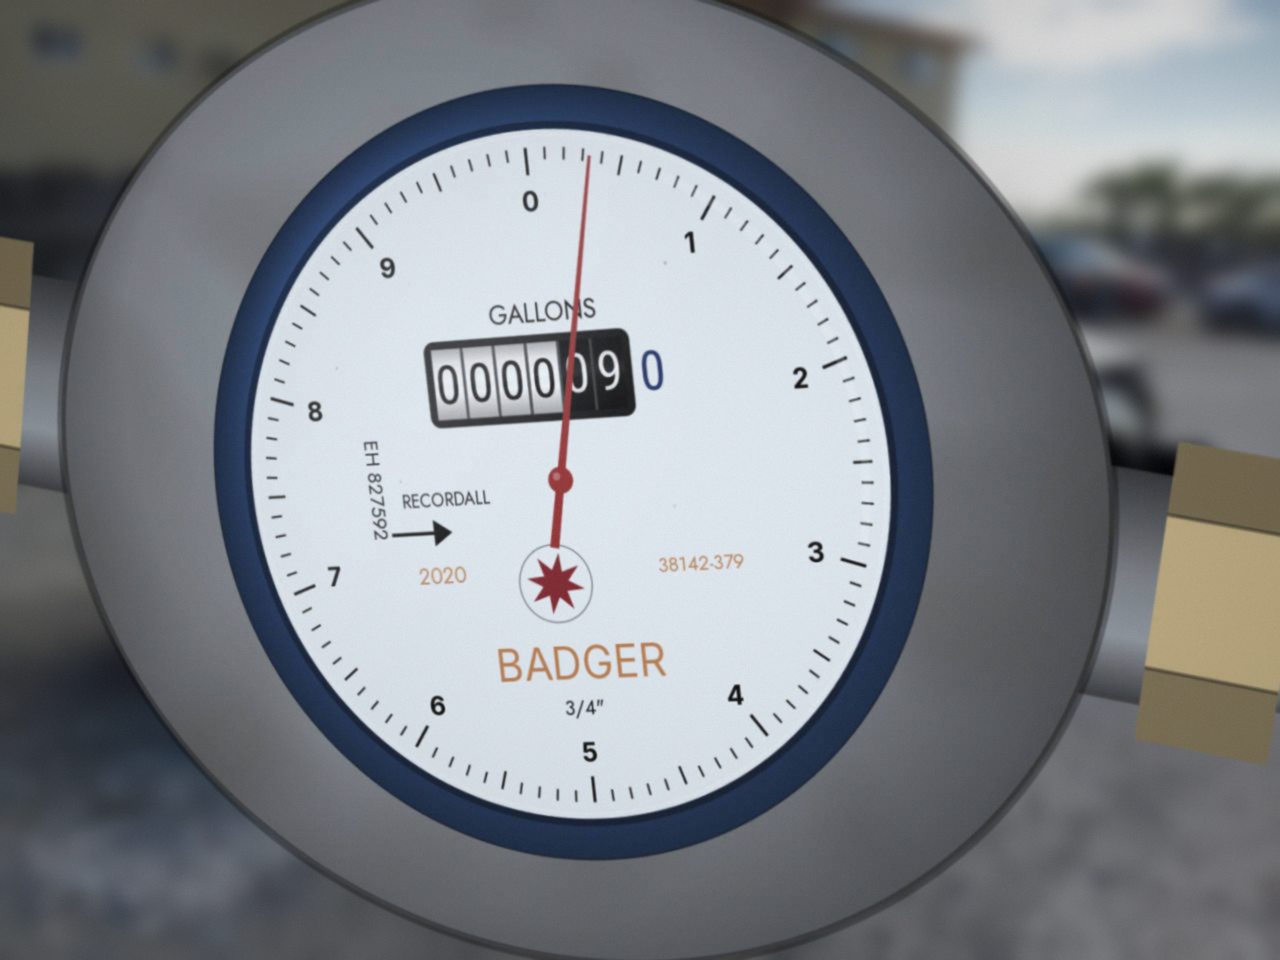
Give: **90.3** gal
